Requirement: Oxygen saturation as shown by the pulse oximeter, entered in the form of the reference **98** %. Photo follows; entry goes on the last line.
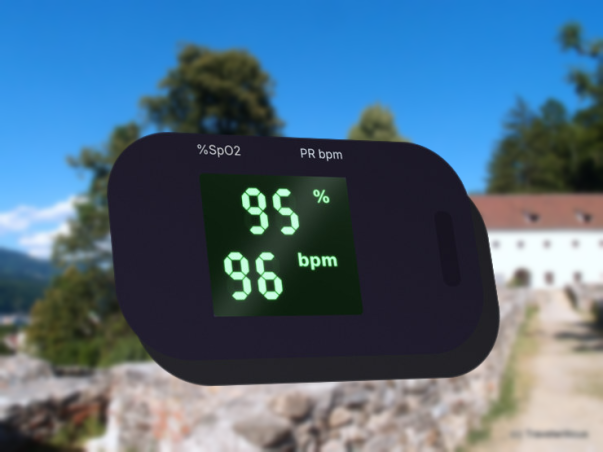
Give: **95** %
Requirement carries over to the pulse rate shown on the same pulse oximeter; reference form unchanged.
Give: **96** bpm
